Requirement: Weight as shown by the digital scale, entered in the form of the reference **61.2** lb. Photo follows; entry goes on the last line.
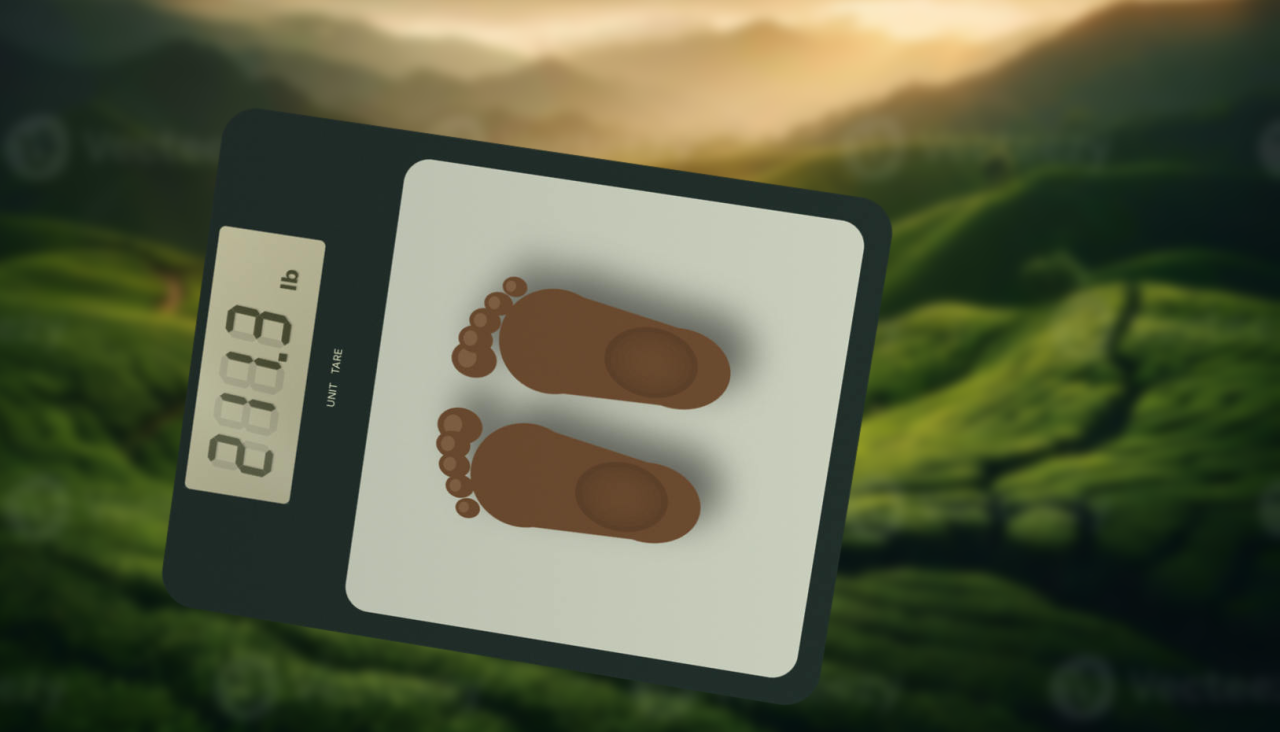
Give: **211.3** lb
